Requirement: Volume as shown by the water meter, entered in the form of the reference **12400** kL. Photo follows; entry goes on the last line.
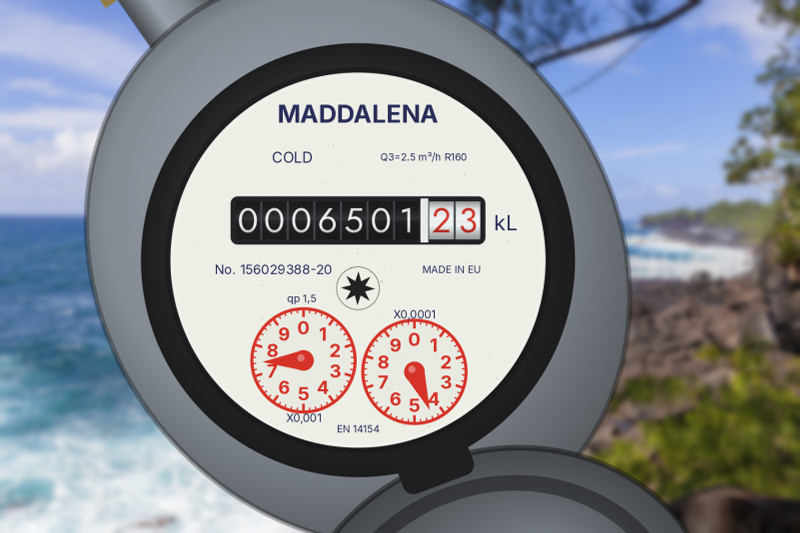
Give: **6501.2374** kL
